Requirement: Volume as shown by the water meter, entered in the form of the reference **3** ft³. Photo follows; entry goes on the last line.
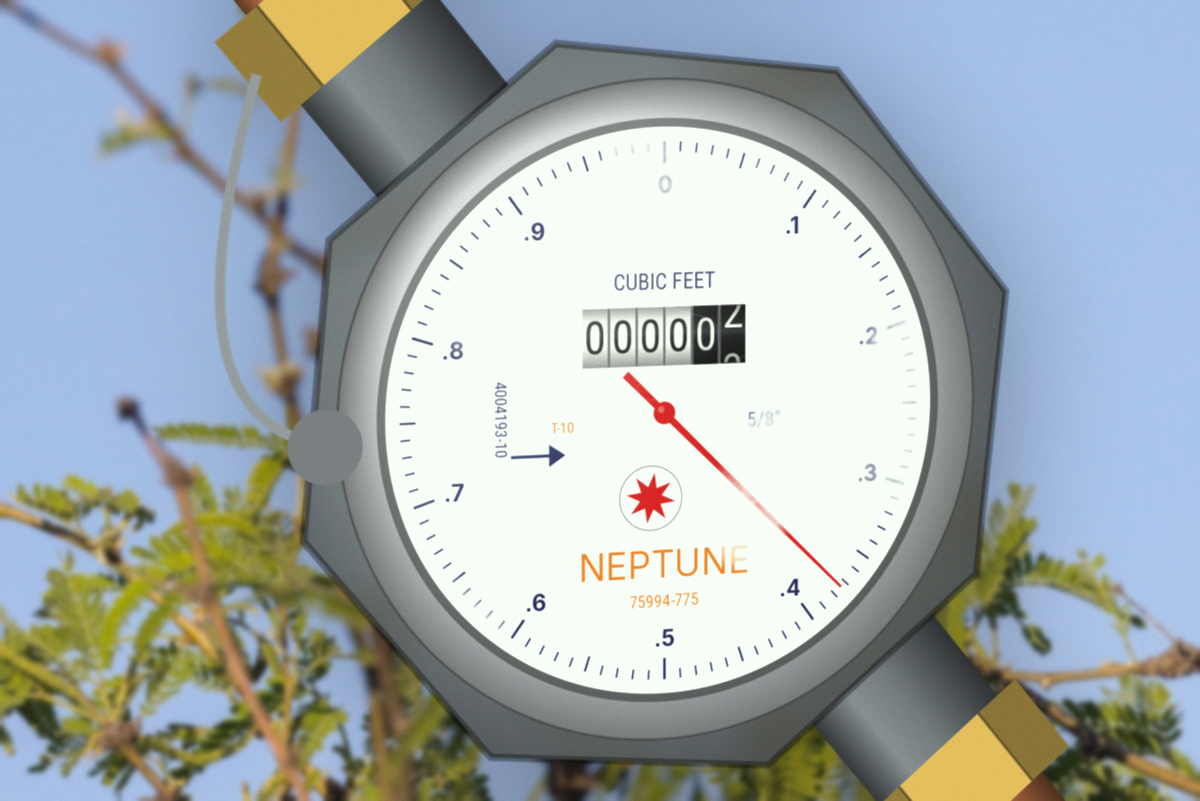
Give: **2.37** ft³
